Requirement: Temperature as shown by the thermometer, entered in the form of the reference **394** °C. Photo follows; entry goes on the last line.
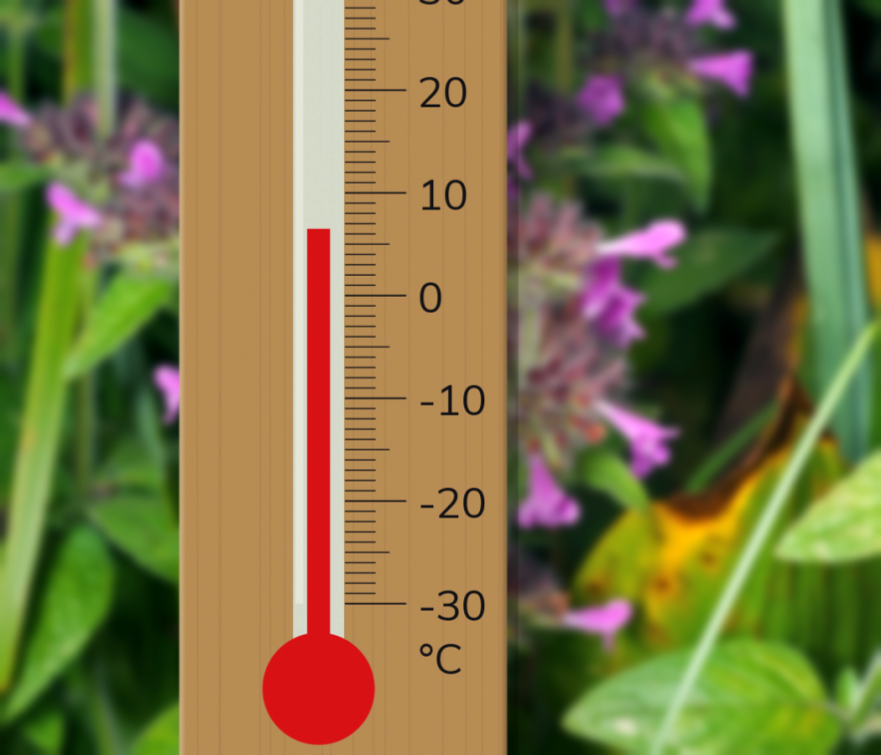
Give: **6.5** °C
